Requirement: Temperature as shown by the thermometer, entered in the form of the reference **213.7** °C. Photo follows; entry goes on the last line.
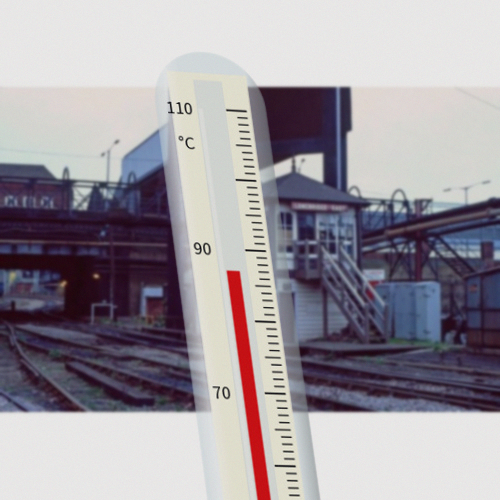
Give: **87** °C
